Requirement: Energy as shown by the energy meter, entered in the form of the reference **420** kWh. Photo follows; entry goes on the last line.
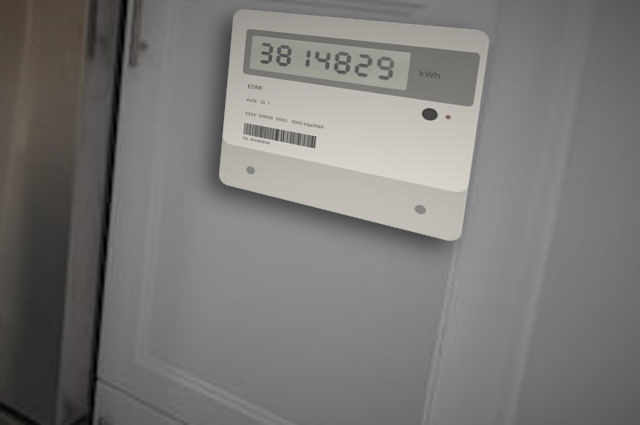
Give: **3814829** kWh
